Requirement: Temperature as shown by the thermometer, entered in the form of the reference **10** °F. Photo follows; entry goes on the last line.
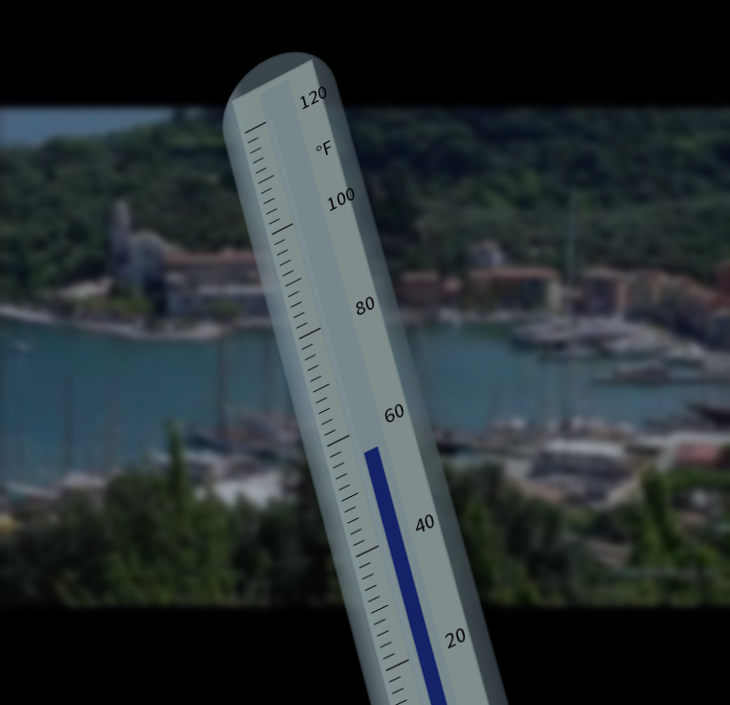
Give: **56** °F
